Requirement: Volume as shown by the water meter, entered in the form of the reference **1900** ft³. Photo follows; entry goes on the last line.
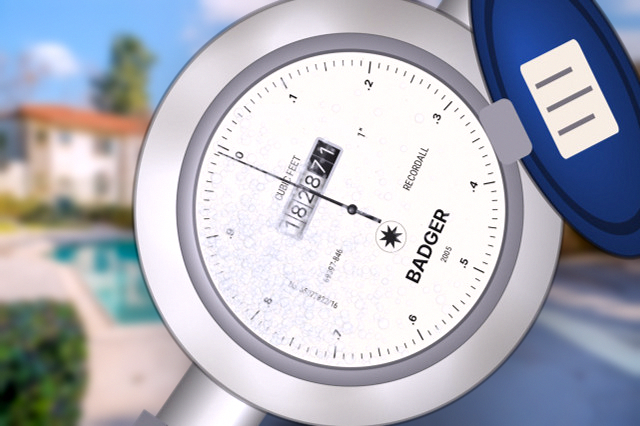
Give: **182870.99** ft³
